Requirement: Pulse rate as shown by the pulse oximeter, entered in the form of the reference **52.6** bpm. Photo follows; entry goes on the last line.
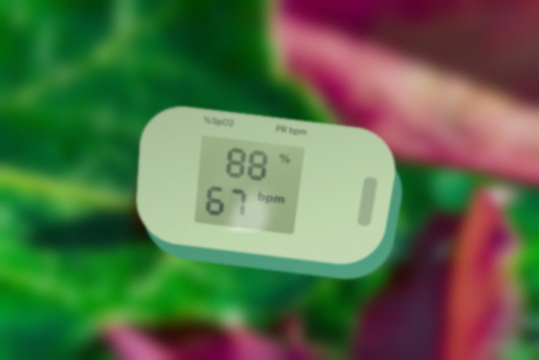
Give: **67** bpm
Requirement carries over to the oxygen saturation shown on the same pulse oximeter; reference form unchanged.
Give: **88** %
